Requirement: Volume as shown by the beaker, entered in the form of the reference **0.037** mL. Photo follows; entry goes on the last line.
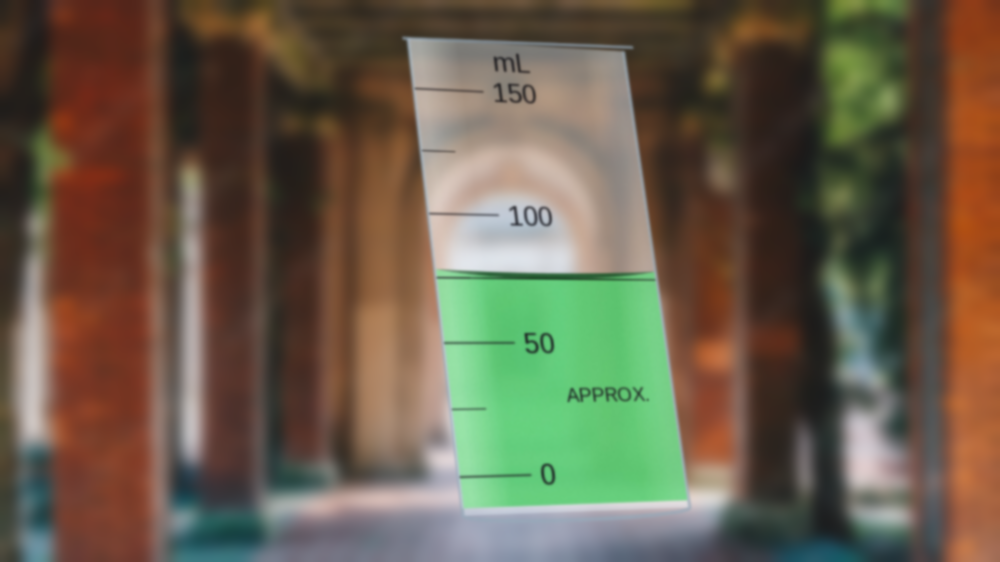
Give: **75** mL
